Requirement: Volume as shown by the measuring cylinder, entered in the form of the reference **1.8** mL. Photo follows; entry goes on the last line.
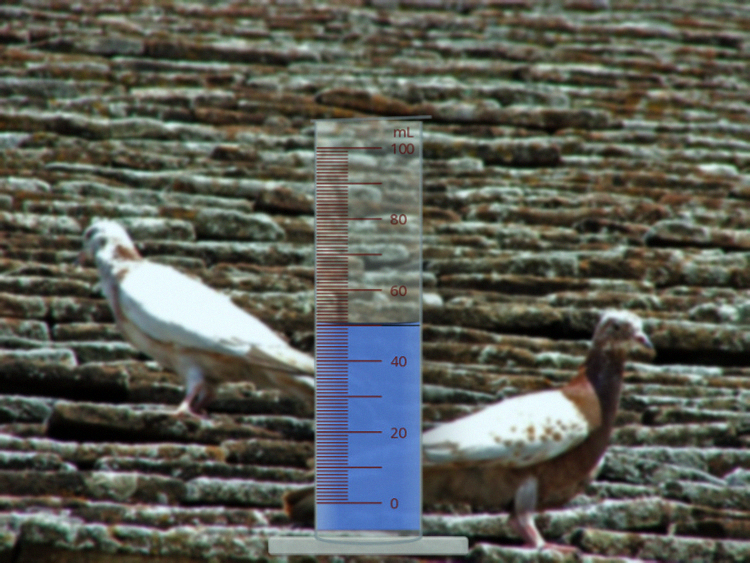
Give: **50** mL
